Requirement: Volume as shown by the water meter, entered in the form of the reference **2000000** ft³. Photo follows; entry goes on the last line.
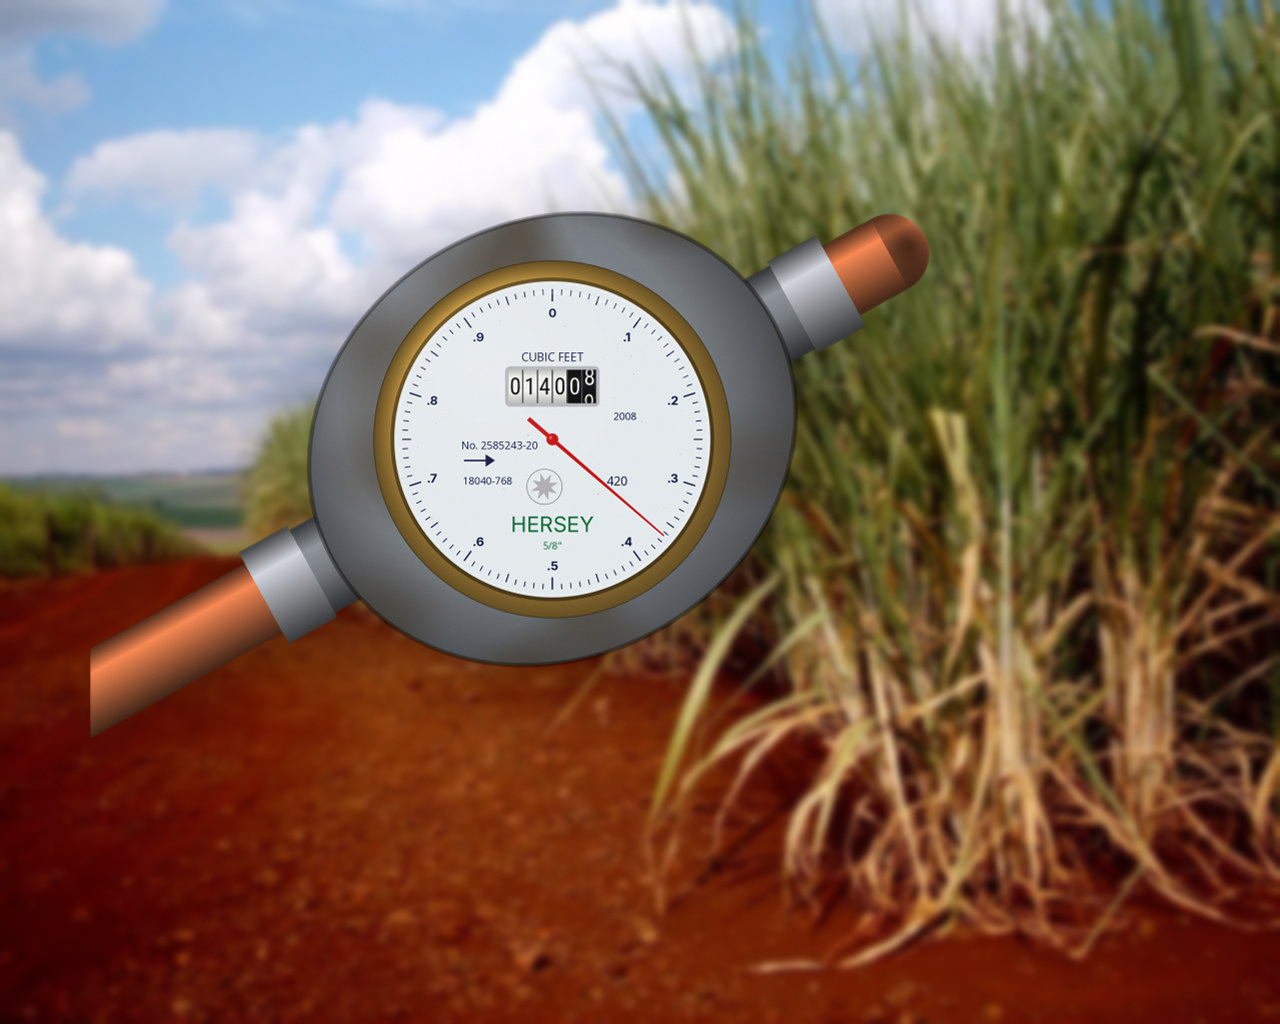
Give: **14008.36** ft³
